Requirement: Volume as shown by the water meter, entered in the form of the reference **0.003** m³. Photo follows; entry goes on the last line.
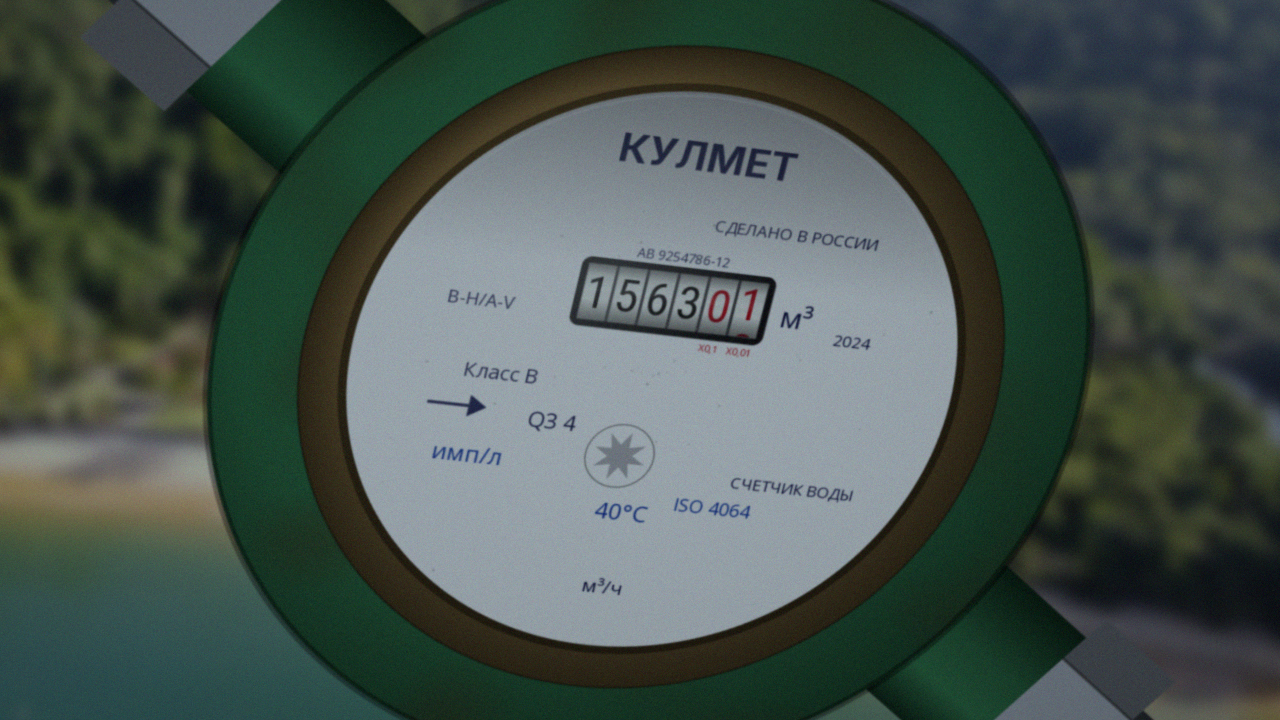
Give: **1563.01** m³
